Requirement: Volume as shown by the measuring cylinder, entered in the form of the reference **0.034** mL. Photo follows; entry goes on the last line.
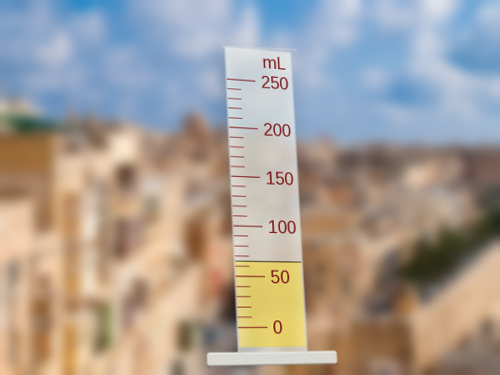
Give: **65** mL
